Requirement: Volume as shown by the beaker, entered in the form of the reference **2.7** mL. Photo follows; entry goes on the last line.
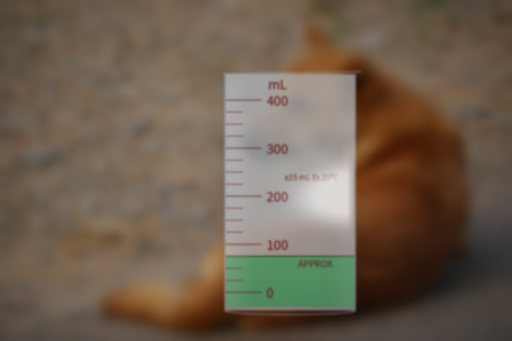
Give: **75** mL
